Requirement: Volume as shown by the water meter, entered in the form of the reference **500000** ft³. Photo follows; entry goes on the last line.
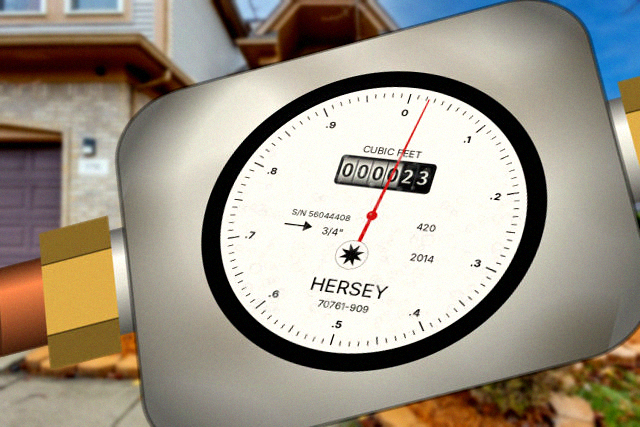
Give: **23.02** ft³
